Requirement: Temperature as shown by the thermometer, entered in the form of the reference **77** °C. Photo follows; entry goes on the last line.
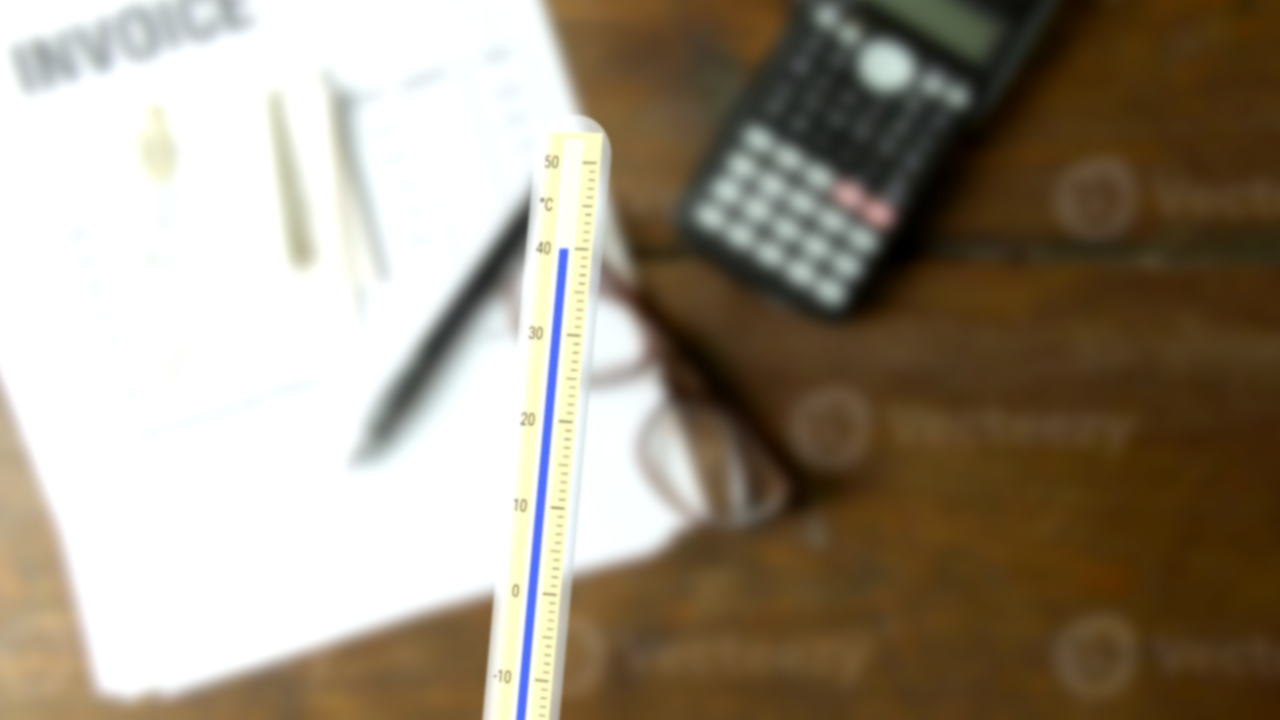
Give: **40** °C
